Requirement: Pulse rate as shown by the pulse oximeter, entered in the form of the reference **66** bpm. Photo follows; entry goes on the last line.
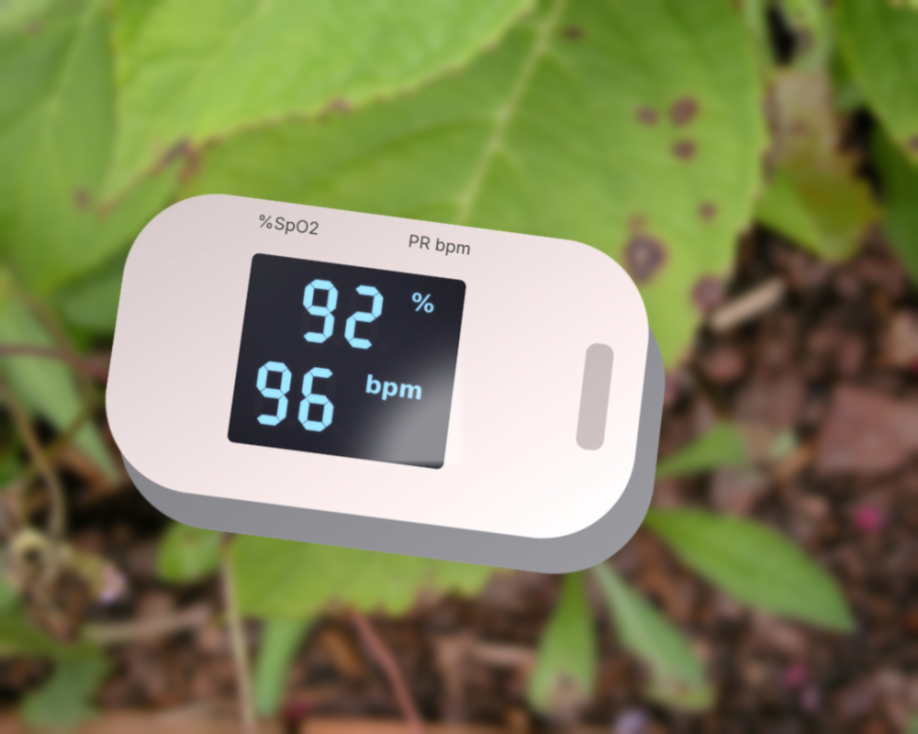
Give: **96** bpm
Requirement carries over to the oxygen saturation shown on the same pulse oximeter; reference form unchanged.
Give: **92** %
